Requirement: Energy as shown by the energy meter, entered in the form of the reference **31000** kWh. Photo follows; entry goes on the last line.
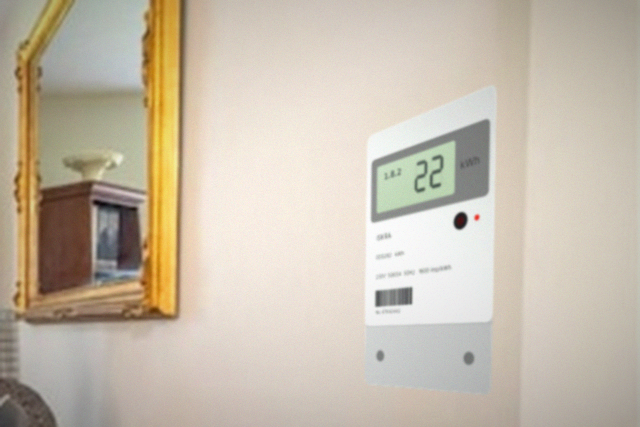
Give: **22** kWh
